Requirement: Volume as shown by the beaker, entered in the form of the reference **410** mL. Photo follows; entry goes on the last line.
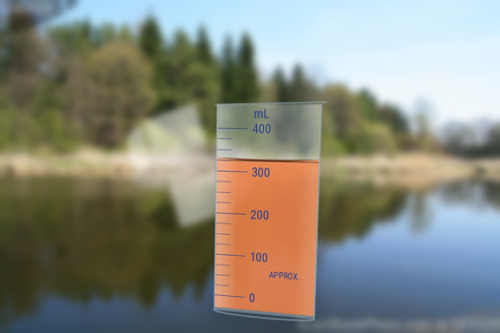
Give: **325** mL
